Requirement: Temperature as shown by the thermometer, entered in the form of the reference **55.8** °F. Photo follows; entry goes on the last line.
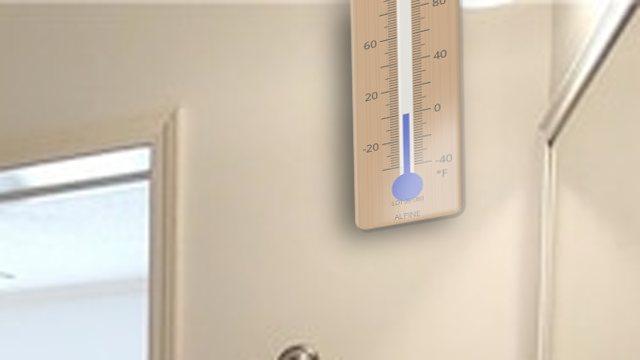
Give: **0** °F
